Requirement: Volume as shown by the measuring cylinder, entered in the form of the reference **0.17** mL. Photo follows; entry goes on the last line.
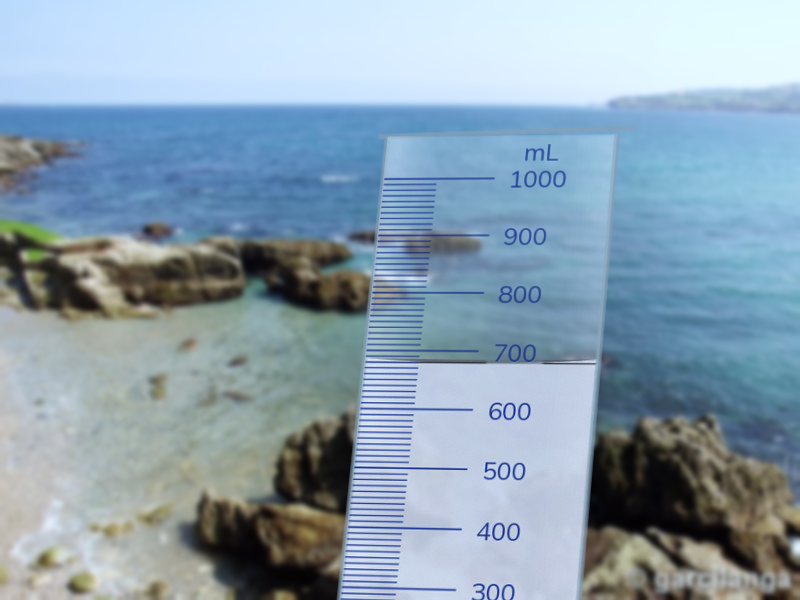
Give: **680** mL
